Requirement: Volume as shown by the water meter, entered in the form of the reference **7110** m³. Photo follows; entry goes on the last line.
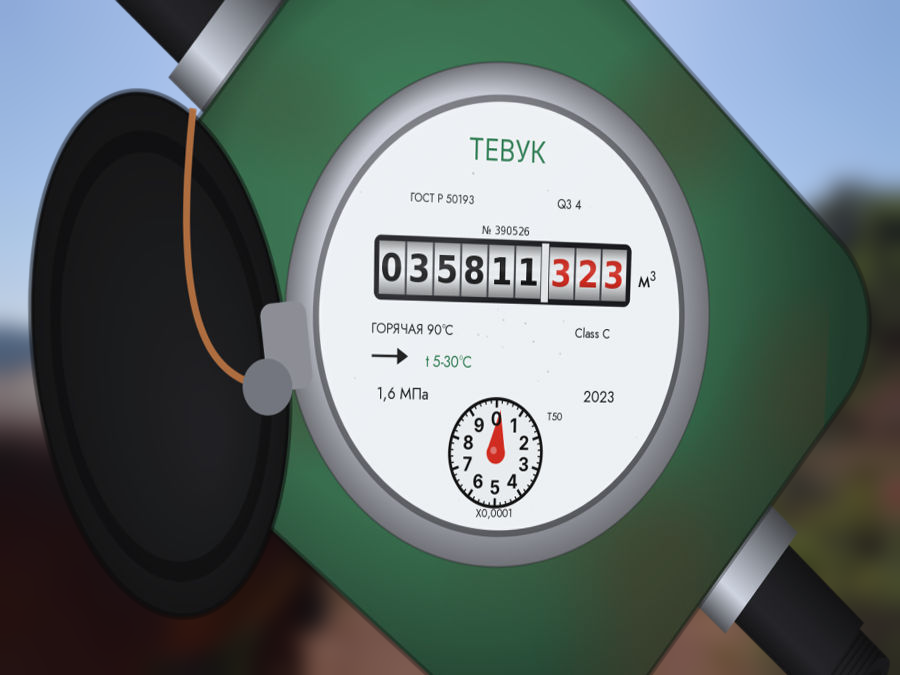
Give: **35811.3230** m³
